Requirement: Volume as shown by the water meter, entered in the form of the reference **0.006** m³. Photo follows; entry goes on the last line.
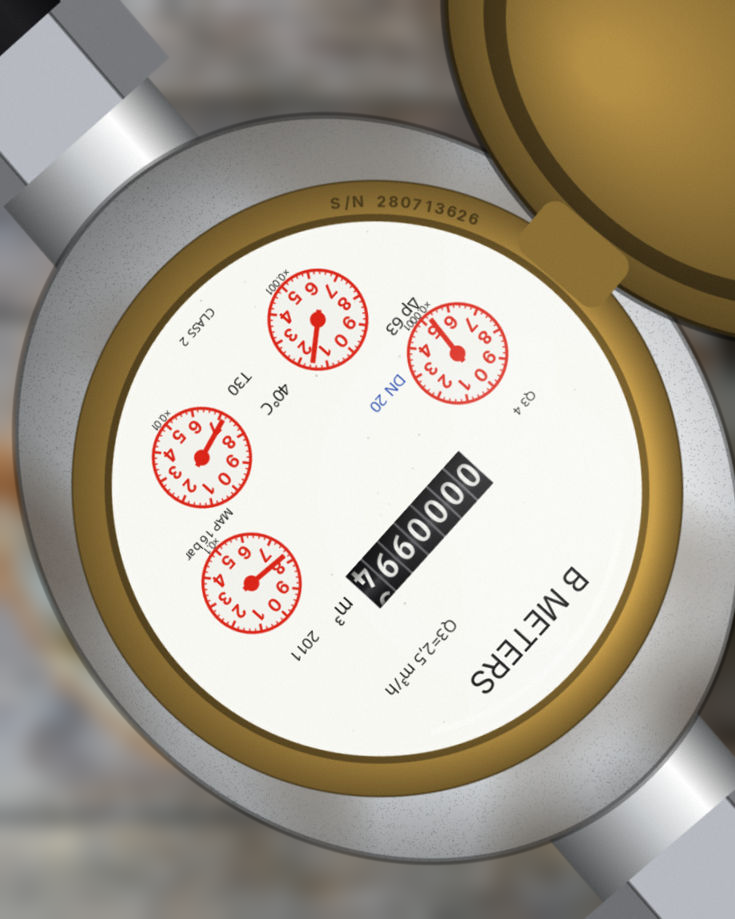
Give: **993.7715** m³
